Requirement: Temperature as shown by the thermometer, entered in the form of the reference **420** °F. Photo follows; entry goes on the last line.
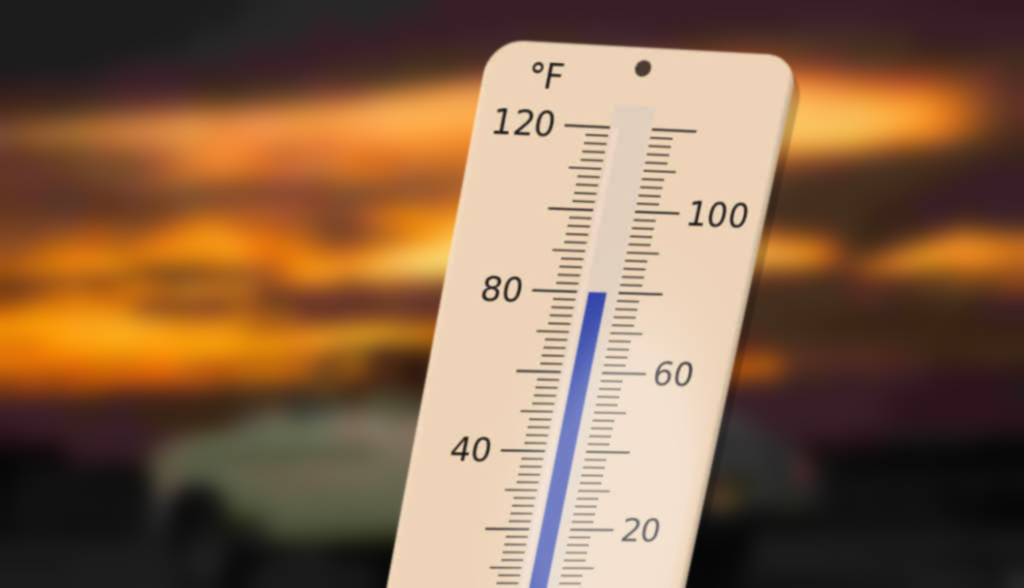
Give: **80** °F
